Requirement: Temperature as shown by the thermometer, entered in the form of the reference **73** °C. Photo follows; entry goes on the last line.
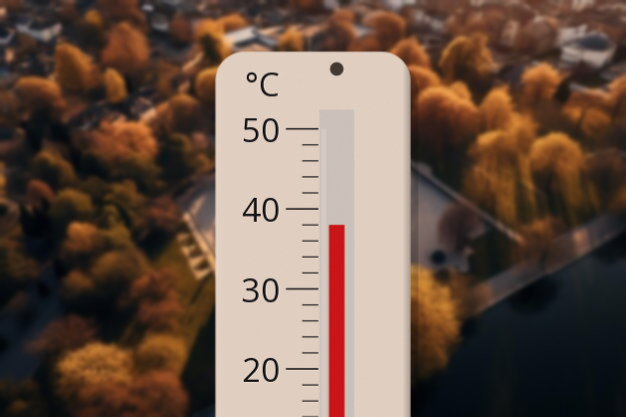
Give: **38** °C
